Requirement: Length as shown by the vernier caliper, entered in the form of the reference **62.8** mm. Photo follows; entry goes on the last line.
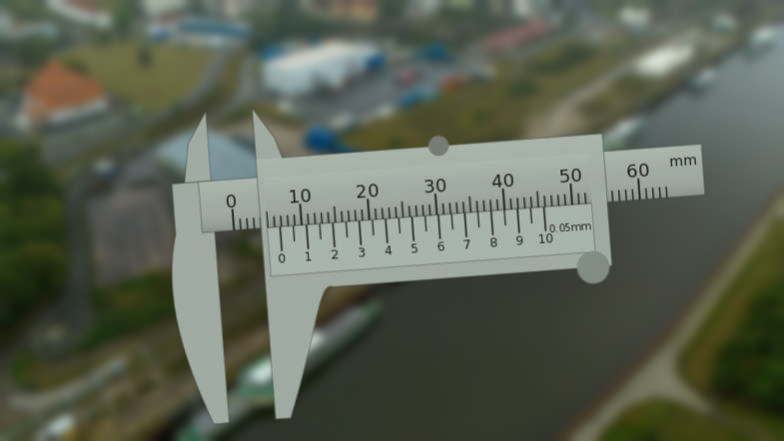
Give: **6.8** mm
